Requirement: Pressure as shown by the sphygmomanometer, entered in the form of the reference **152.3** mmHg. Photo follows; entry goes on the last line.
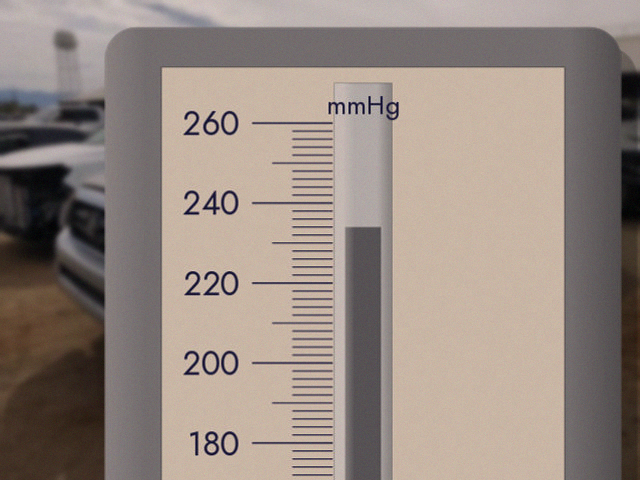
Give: **234** mmHg
